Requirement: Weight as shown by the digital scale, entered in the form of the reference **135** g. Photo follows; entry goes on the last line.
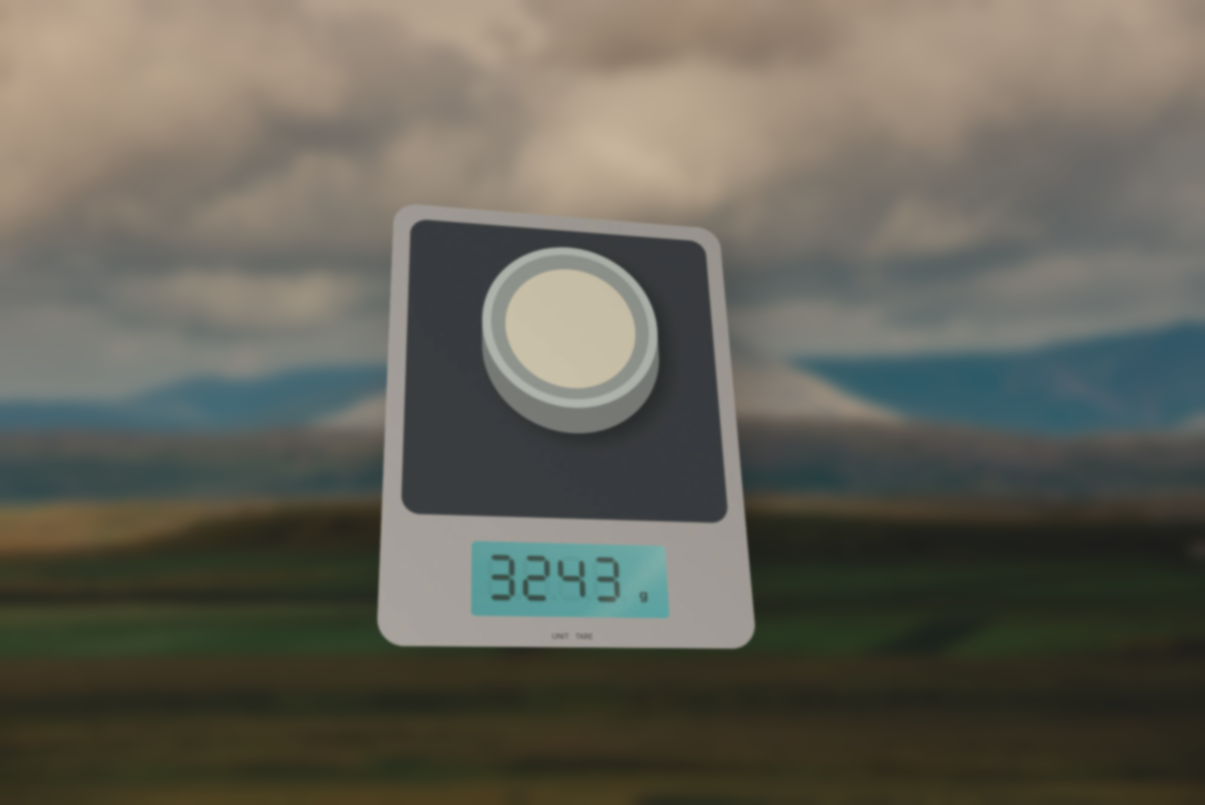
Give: **3243** g
